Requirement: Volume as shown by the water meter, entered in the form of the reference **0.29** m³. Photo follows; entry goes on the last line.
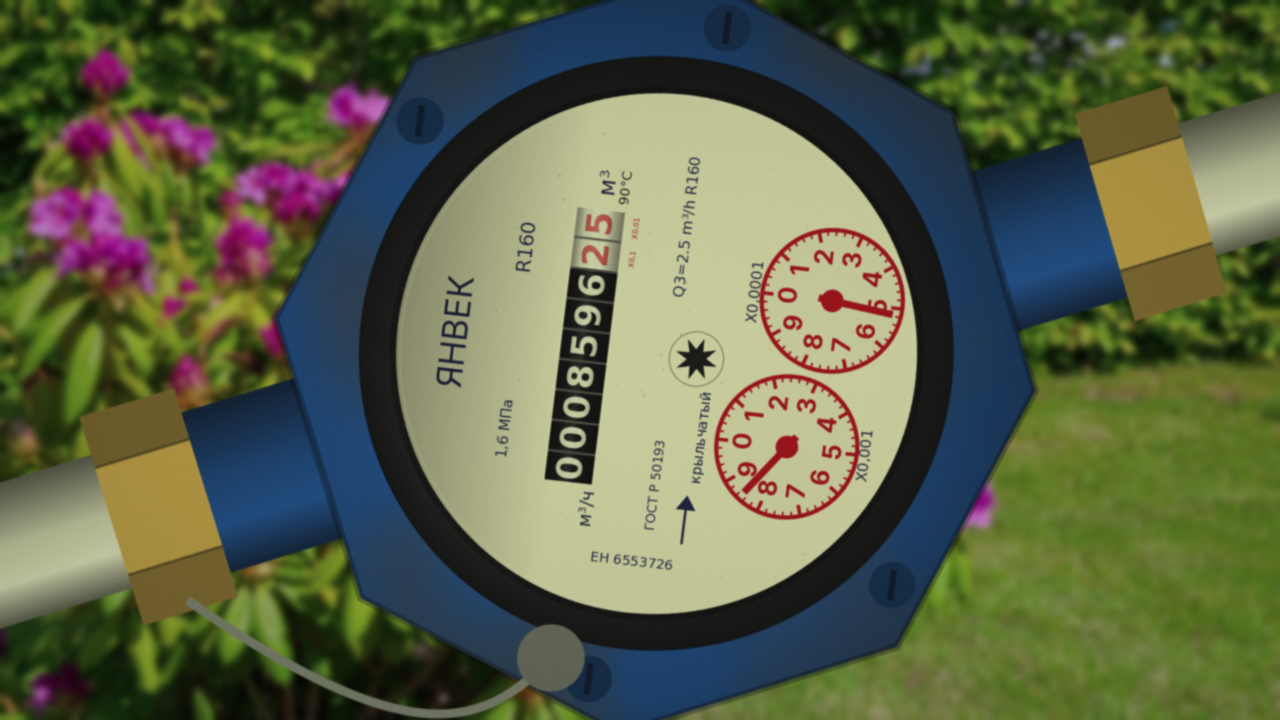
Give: **8596.2585** m³
